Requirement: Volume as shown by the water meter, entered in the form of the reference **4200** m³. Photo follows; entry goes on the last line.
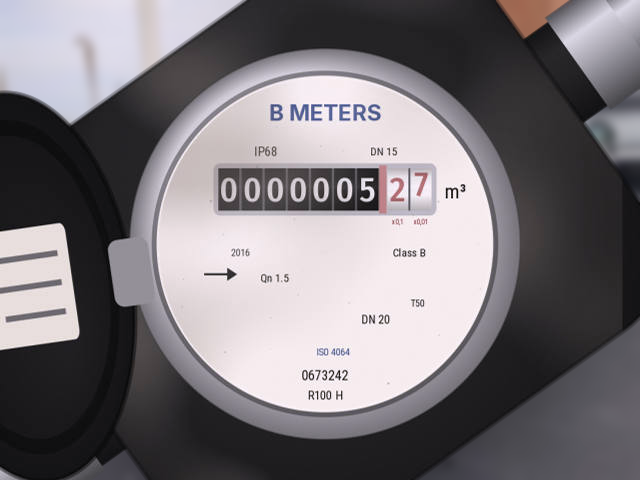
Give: **5.27** m³
